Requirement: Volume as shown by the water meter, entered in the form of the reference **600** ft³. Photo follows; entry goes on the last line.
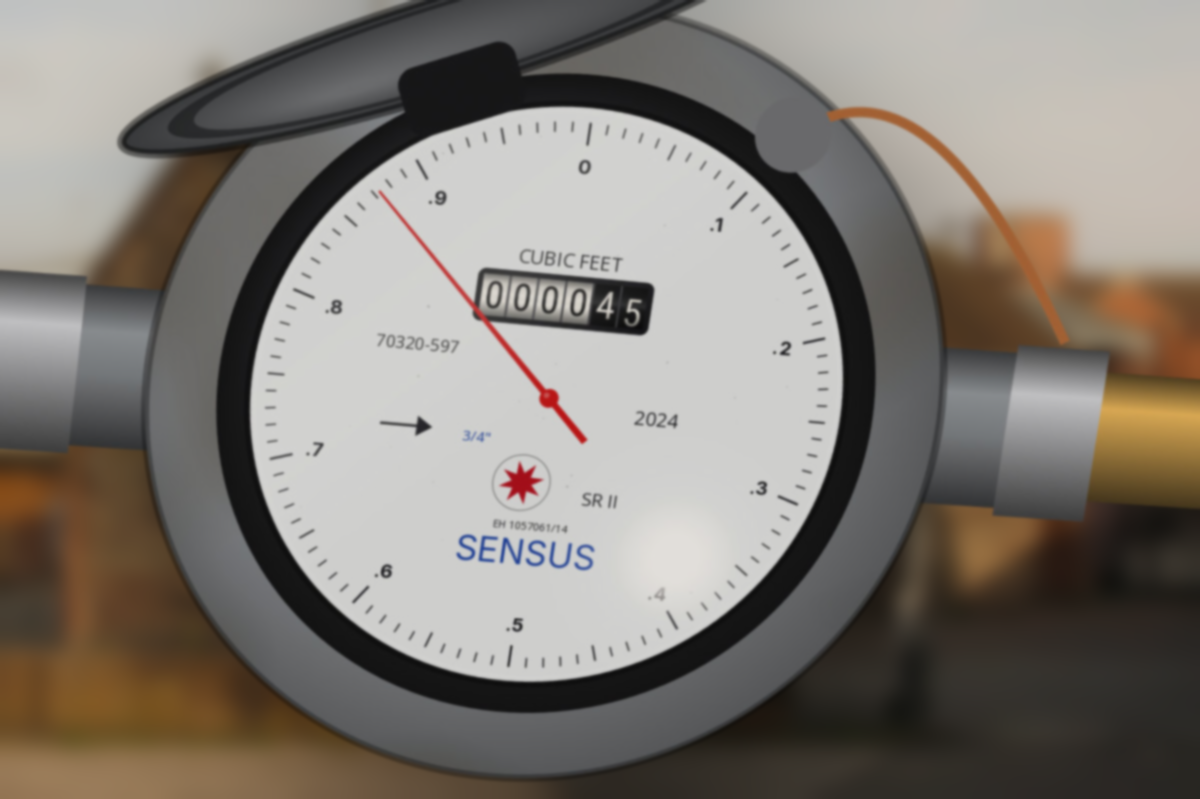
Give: **44.87** ft³
